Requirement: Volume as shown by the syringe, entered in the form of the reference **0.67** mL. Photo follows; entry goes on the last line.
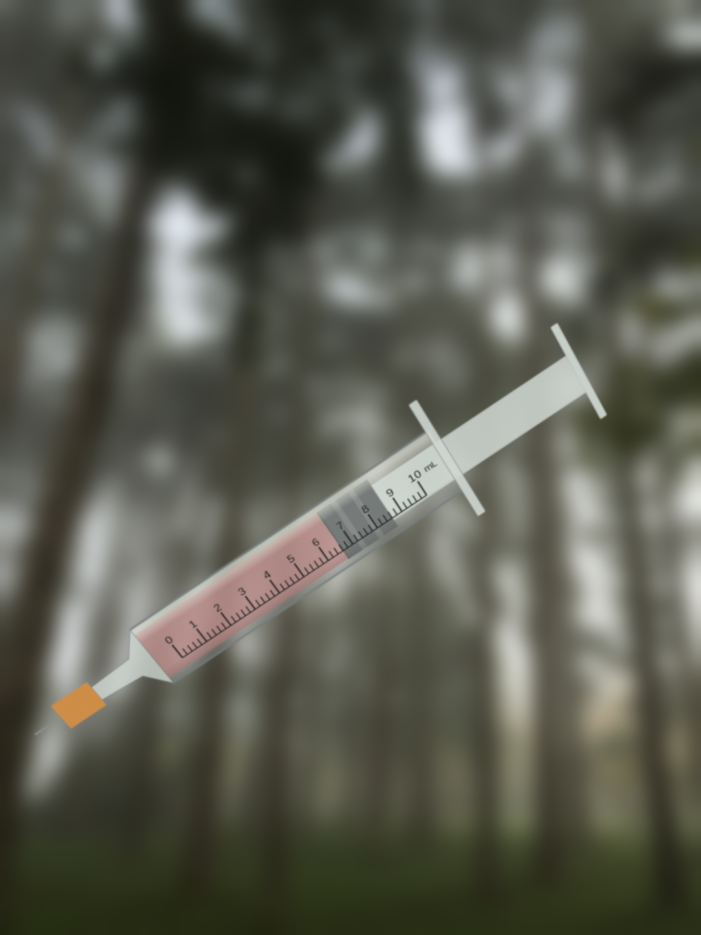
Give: **6.6** mL
